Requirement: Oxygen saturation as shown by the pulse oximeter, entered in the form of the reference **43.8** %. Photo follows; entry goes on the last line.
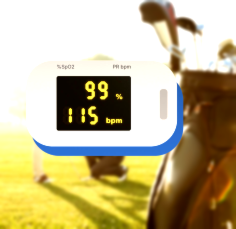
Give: **99** %
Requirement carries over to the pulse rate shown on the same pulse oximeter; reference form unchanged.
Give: **115** bpm
